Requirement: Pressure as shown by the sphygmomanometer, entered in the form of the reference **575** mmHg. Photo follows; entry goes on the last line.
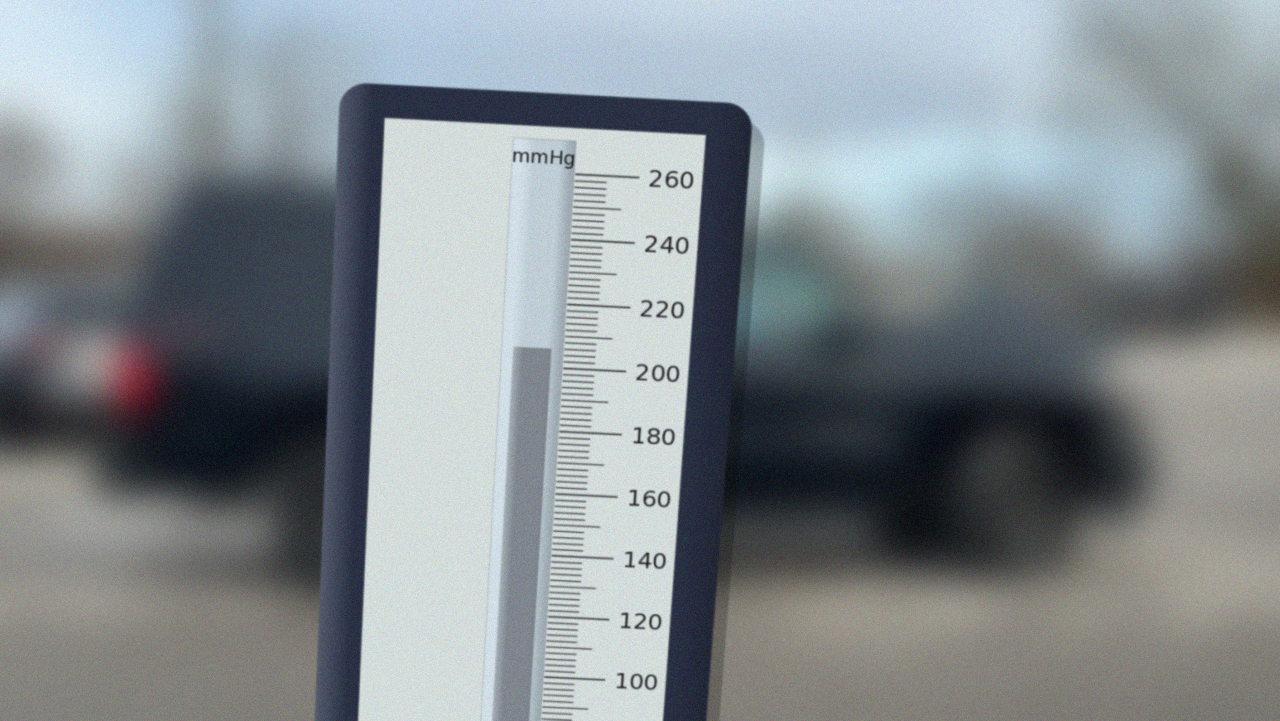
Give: **206** mmHg
